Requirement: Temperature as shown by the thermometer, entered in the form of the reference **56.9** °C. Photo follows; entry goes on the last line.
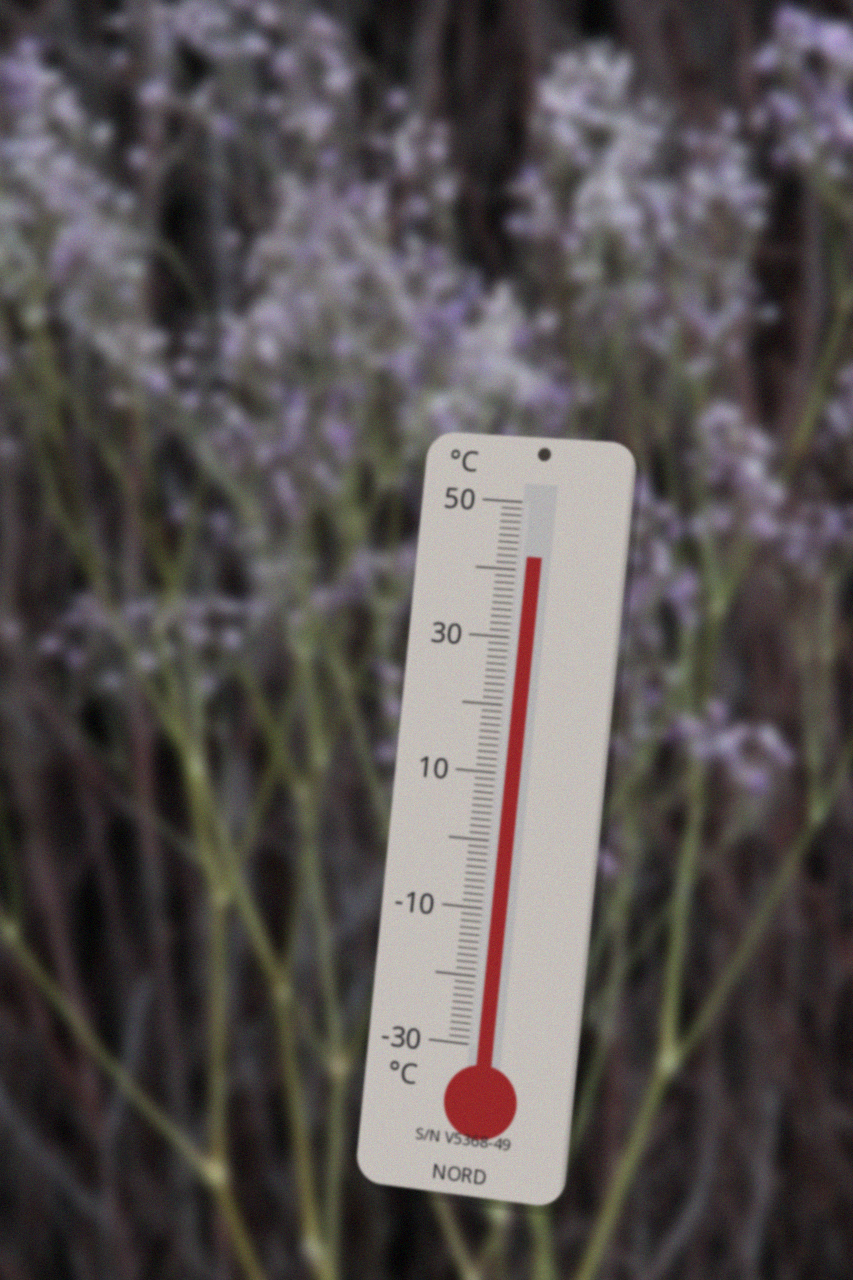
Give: **42** °C
